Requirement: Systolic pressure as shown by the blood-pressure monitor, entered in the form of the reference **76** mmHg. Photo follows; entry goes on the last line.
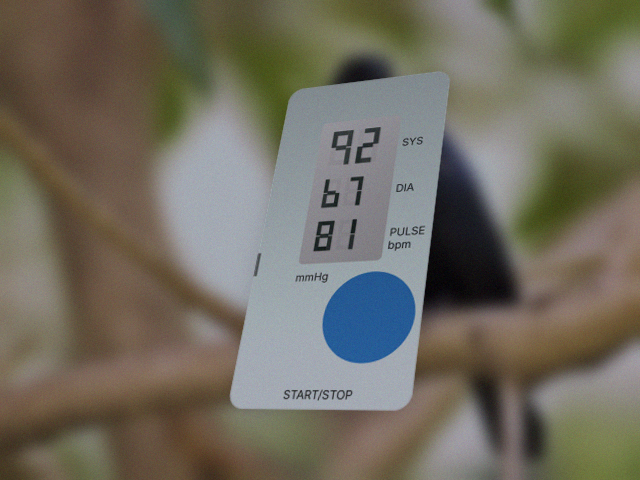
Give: **92** mmHg
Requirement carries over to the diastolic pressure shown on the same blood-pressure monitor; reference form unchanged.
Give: **67** mmHg
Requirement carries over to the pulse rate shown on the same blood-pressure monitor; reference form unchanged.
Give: **81** bpm
